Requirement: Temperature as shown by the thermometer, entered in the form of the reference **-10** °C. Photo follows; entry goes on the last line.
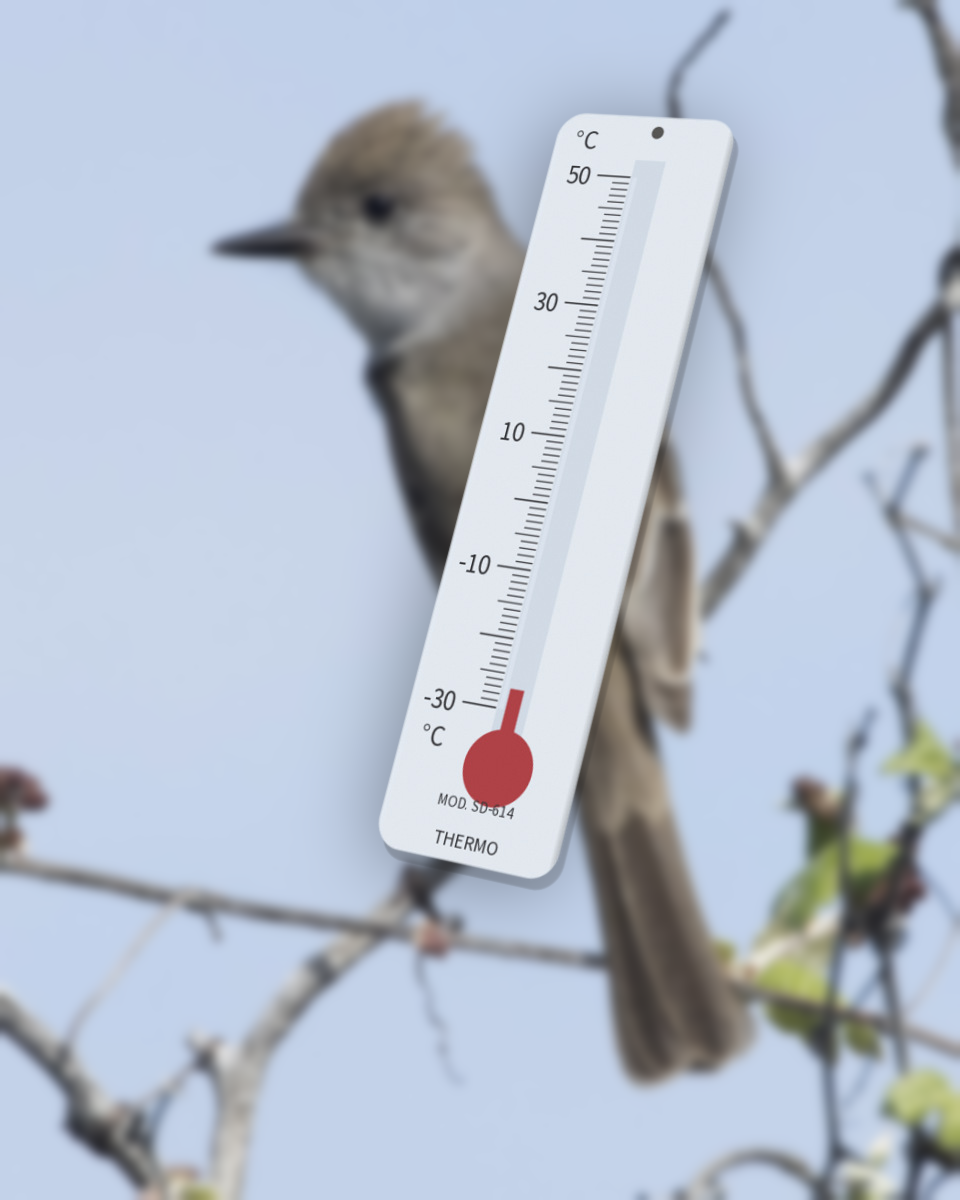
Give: **-27** °C
